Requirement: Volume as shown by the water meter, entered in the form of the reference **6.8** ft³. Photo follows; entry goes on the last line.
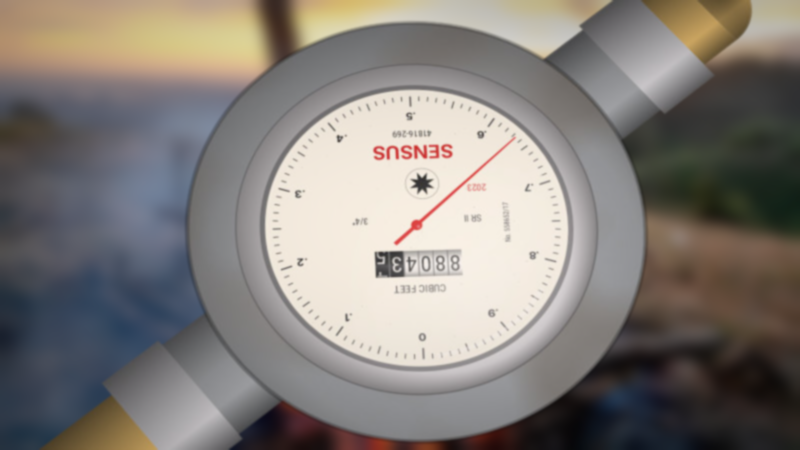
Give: **880434.63** ft³
